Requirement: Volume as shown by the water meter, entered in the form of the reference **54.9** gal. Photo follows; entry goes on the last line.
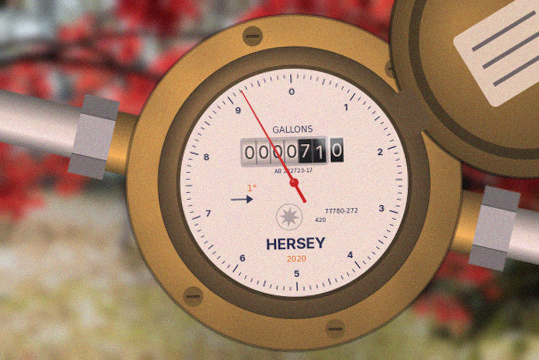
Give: **709.2** gal
